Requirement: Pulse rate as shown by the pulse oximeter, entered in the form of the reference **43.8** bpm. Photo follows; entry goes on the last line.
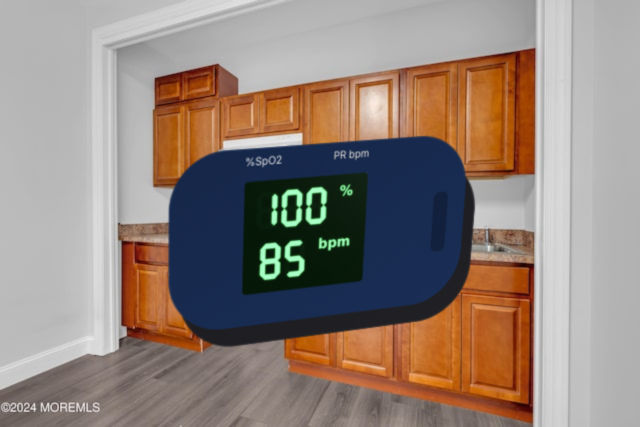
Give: **85** bpm
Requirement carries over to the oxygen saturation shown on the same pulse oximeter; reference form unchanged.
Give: **100** %
